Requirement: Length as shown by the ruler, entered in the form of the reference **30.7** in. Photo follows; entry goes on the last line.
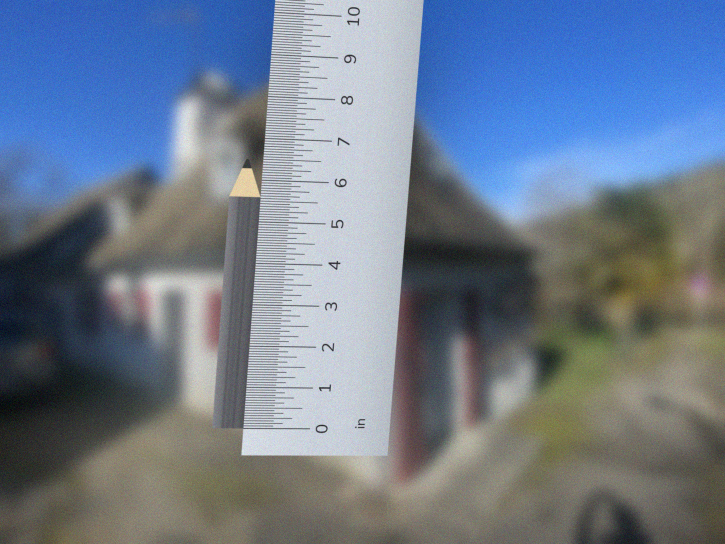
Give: **6.5** in
